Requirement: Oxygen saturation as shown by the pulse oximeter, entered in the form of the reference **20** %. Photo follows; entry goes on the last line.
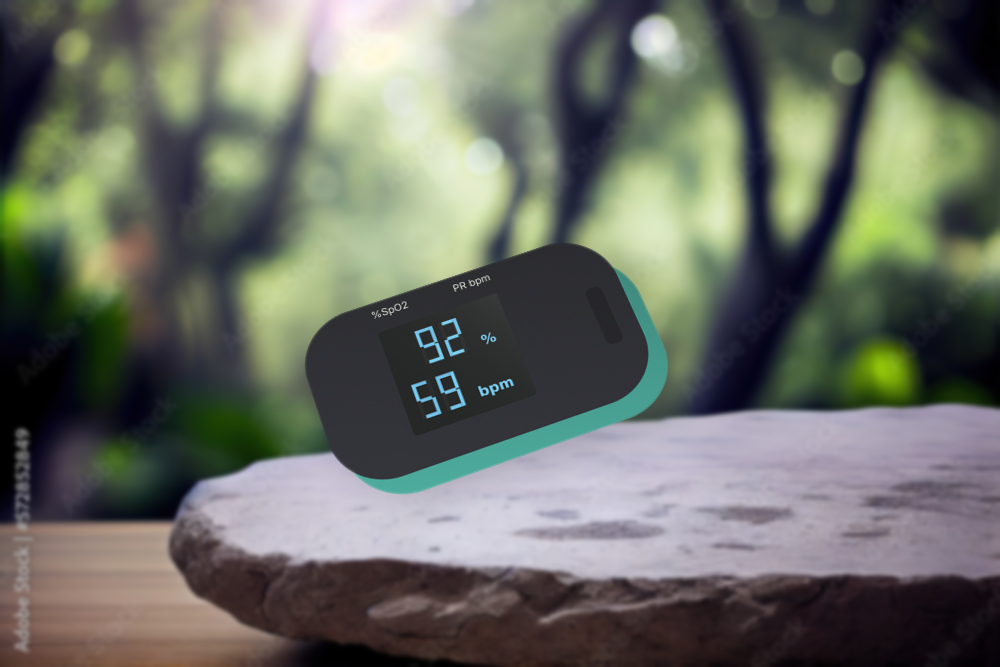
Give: **92** %
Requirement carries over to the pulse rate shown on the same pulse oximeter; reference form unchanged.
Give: **59** bpm
